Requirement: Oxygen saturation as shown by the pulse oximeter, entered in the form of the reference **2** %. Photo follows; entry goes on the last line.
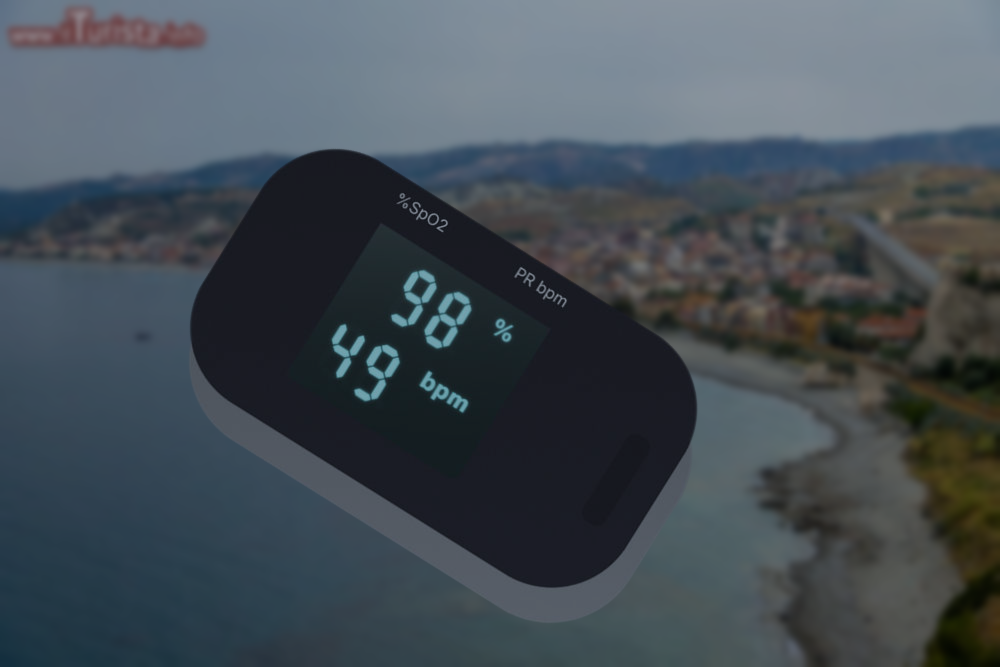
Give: **98** %
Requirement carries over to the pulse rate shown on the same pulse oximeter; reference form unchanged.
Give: **49** bpm
